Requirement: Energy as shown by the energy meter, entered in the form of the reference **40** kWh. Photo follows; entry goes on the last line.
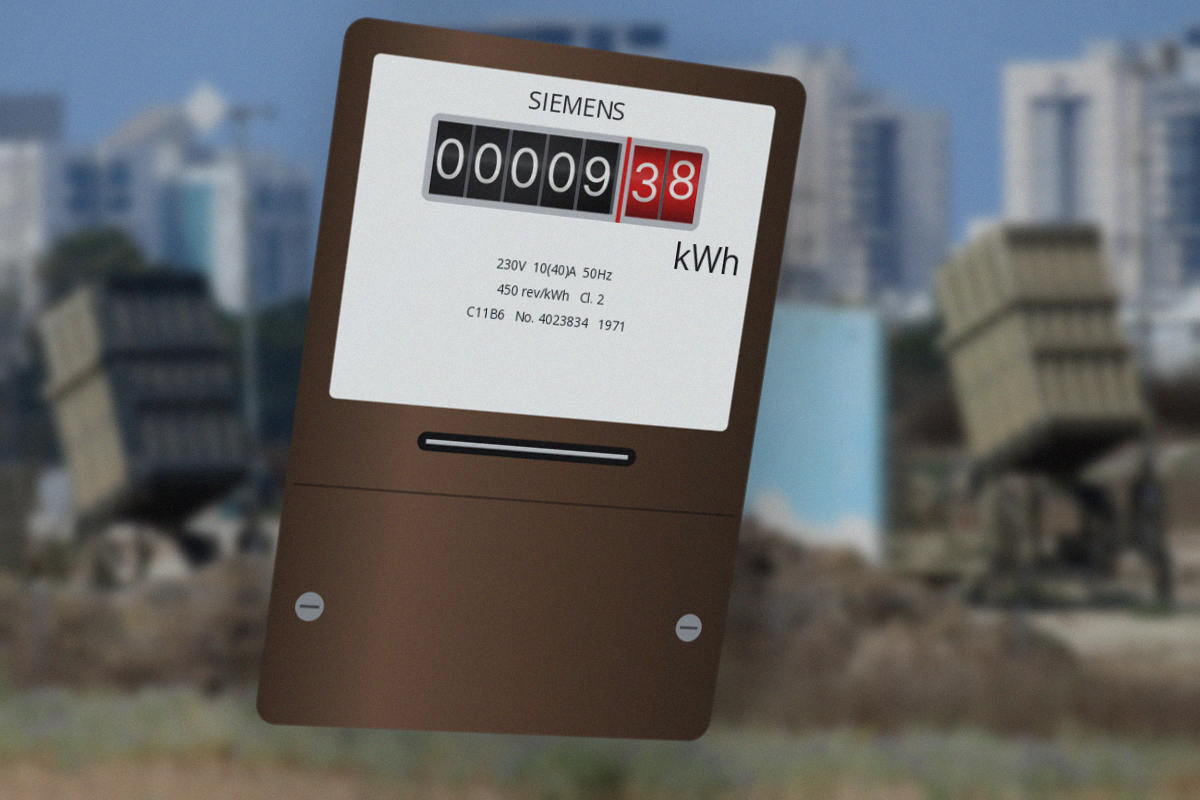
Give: **9.38** kWh
